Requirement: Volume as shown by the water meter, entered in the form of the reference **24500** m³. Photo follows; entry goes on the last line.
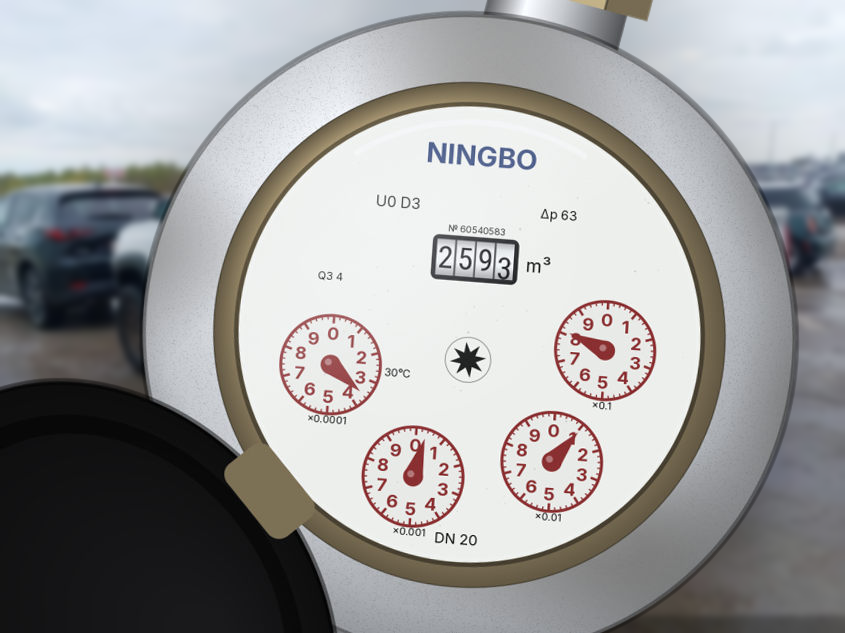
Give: **2592.8103** m³
